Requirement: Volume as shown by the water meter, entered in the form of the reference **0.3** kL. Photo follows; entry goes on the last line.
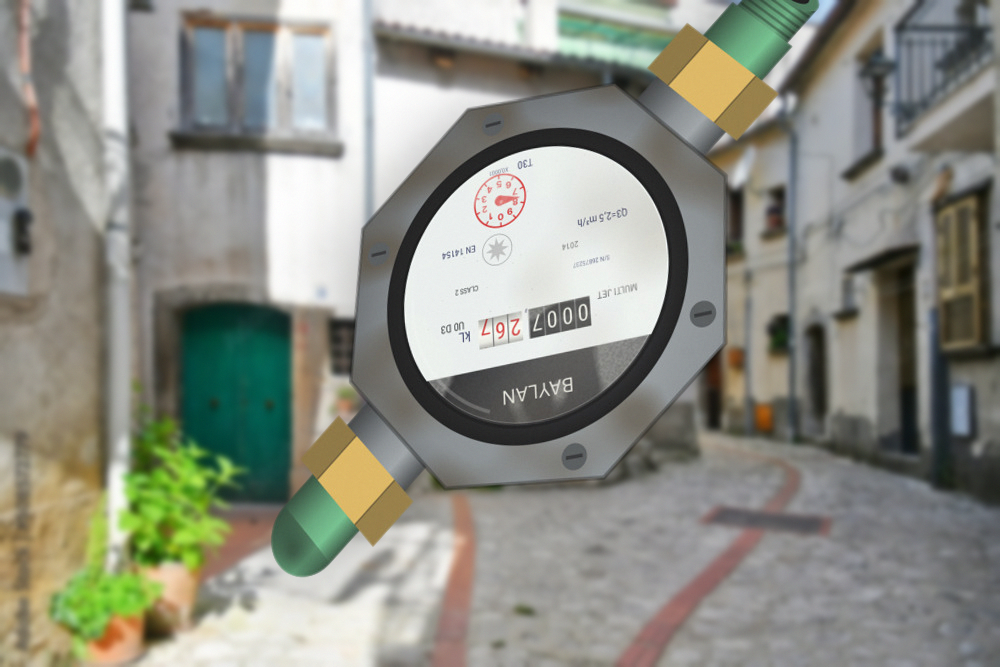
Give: **7.2667** kL
